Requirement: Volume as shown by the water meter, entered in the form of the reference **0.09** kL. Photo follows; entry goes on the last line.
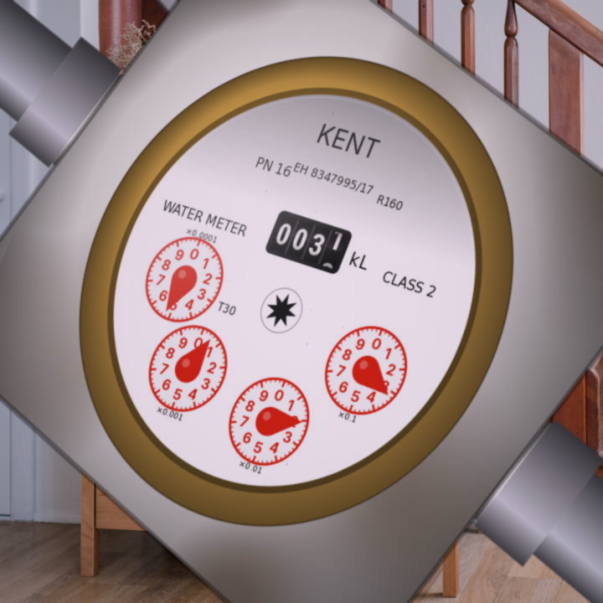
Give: **31.3205** kL
